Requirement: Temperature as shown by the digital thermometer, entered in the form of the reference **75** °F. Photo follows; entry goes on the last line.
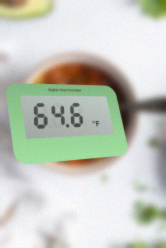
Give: **64.6** °F
